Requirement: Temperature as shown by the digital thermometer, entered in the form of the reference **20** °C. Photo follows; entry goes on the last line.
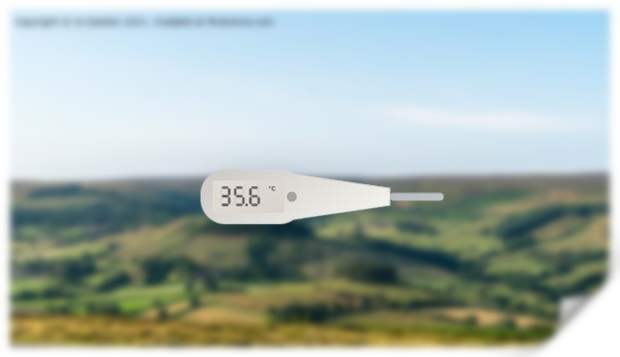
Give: **35.6** °C
